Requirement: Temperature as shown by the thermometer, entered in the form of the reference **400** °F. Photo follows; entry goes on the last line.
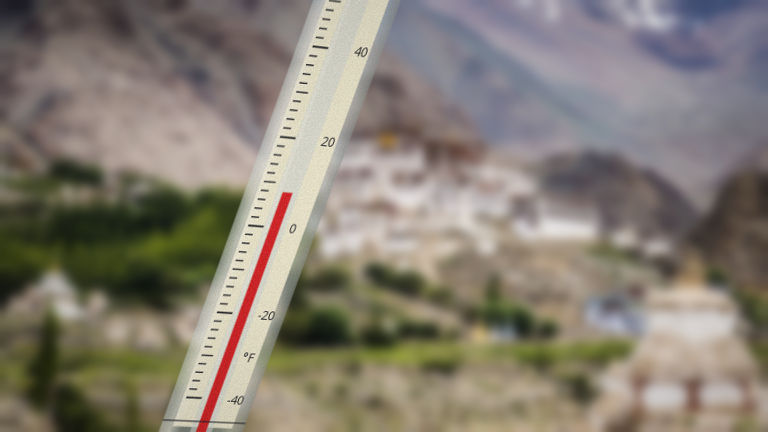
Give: **8** °F
